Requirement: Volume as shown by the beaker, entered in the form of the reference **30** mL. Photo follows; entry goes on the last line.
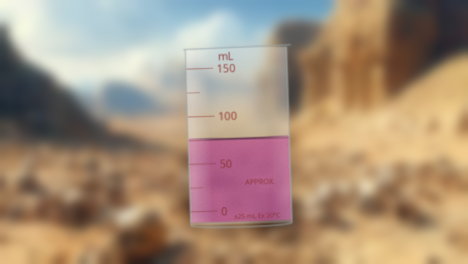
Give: **75** mL
